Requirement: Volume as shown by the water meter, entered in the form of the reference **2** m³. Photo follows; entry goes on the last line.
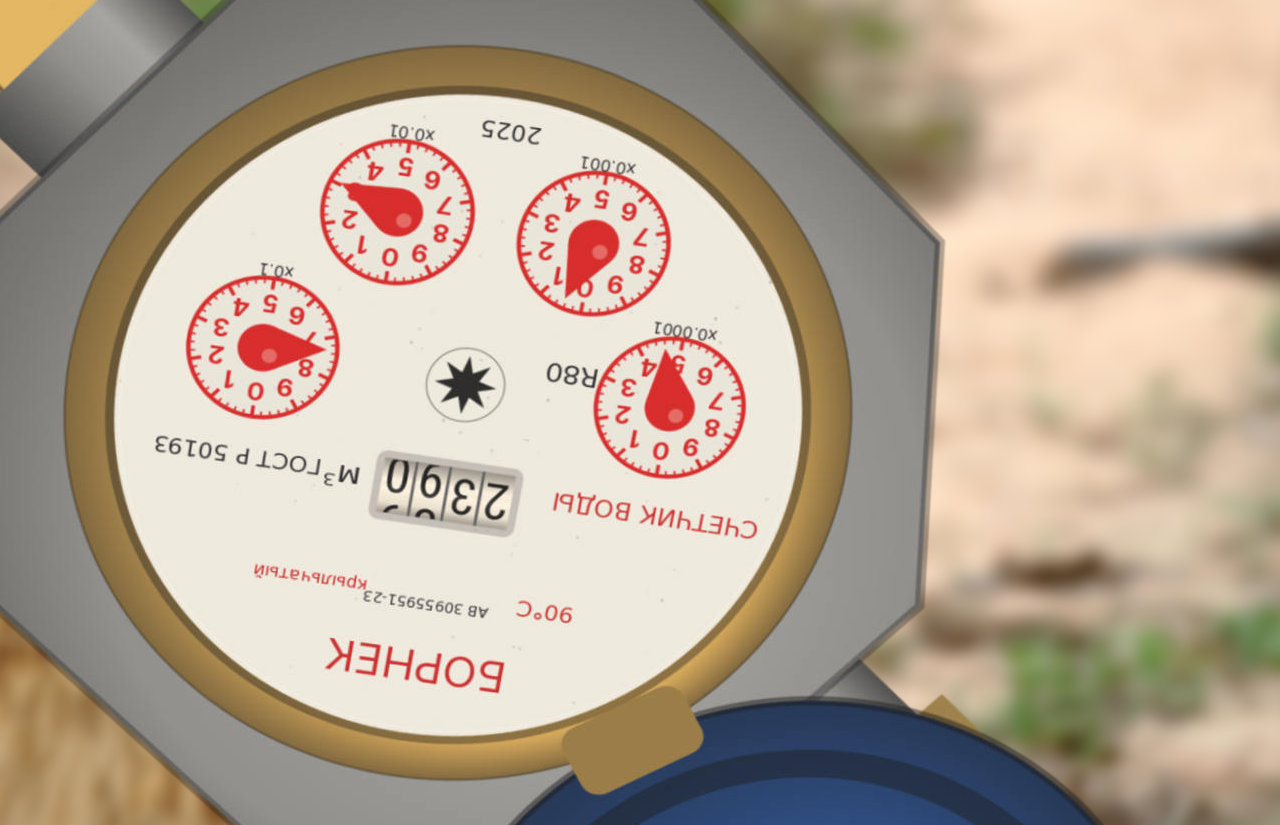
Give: **2389.7304** m³
